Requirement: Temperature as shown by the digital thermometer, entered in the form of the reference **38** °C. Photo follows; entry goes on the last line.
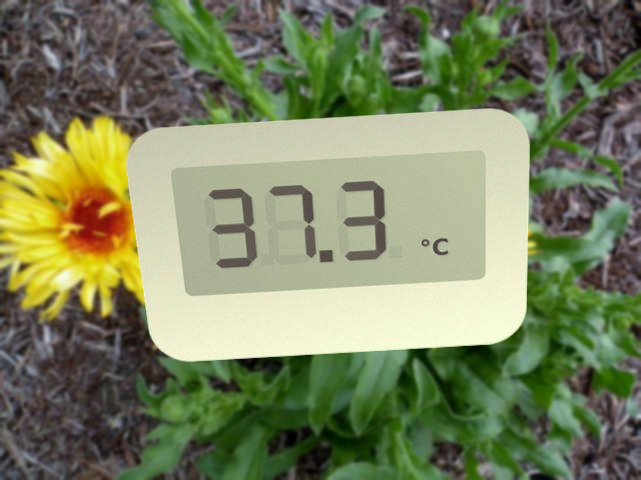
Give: **37.3** °C
